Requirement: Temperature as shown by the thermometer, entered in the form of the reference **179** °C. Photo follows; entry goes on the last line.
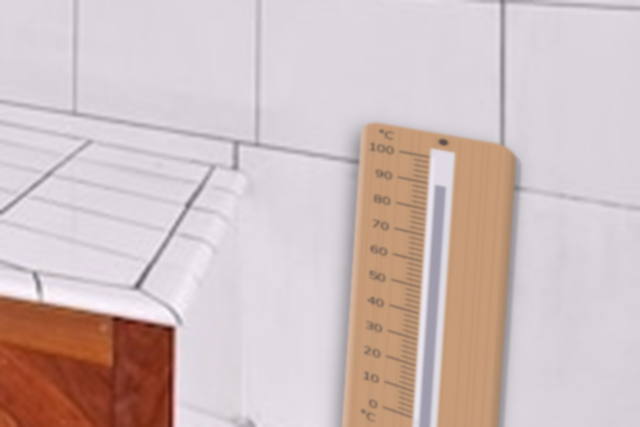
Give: **90** °C
